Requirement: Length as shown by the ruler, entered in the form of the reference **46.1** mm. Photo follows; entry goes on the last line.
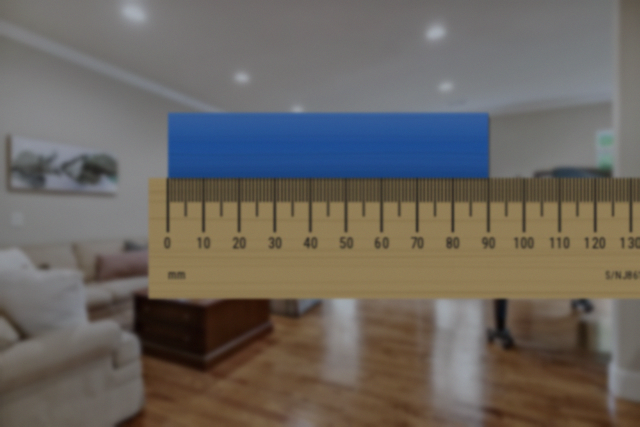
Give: **90** mm
